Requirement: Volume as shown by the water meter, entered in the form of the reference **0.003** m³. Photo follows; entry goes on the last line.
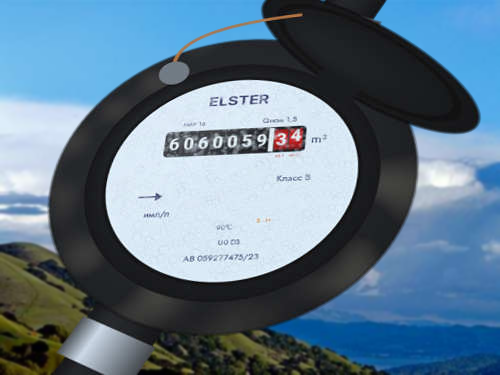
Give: **6060059.34** m³
